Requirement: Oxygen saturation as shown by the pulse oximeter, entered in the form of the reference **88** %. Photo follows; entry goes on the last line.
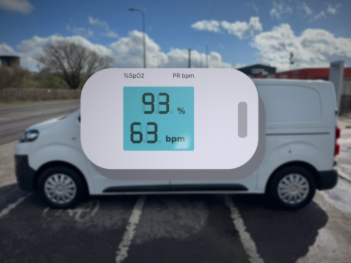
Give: **93** %
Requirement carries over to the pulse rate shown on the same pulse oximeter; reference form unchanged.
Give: **63** bpm
